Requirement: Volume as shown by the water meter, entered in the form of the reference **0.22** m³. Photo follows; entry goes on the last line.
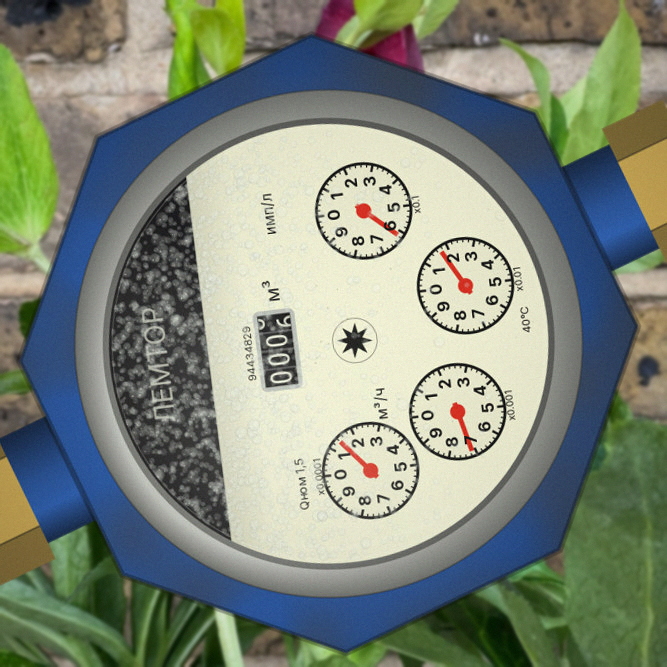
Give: **5.6171** m³
